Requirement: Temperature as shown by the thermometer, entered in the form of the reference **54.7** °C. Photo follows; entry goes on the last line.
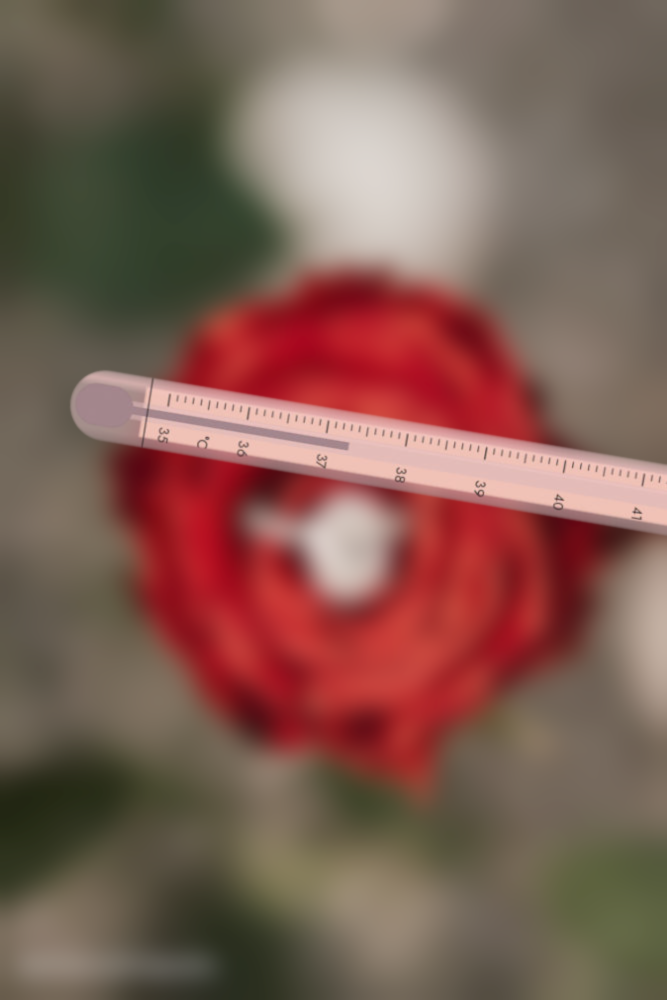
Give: **37.3** °C
